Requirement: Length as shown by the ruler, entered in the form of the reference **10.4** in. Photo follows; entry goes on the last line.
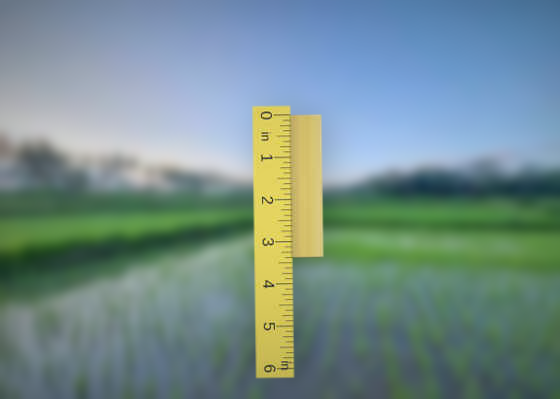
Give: **3.375** in
